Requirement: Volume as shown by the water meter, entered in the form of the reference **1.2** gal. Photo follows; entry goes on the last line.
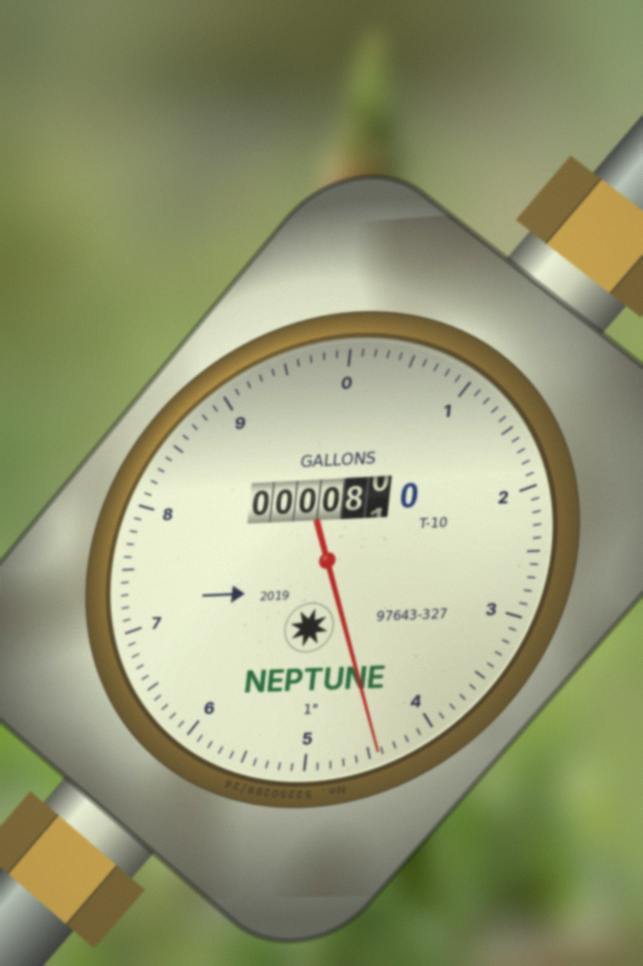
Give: **804.4** gal
